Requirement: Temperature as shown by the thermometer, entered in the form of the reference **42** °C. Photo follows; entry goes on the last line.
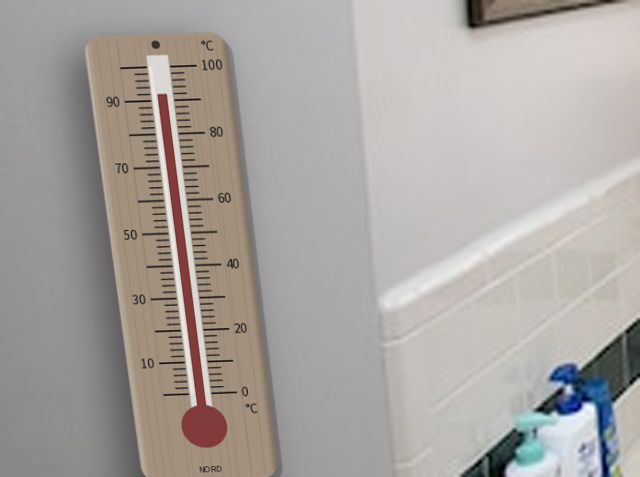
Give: **92** °C
